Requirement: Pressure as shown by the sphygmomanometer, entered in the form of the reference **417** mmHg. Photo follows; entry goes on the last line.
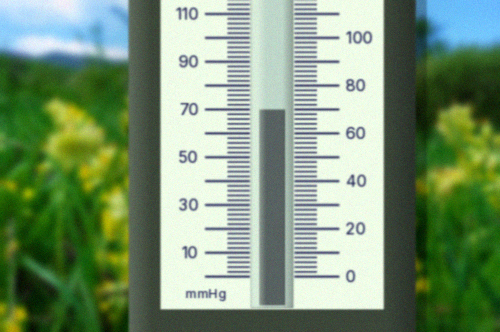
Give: **70** mmHg
